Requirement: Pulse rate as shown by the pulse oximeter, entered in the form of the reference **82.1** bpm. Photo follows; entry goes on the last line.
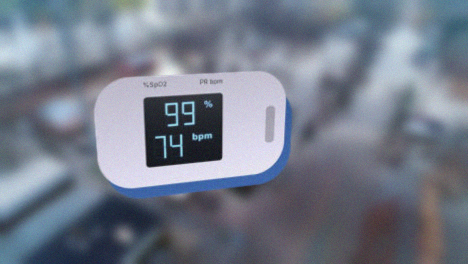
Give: **74** bpm
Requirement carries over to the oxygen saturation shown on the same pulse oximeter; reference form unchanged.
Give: **99** %
